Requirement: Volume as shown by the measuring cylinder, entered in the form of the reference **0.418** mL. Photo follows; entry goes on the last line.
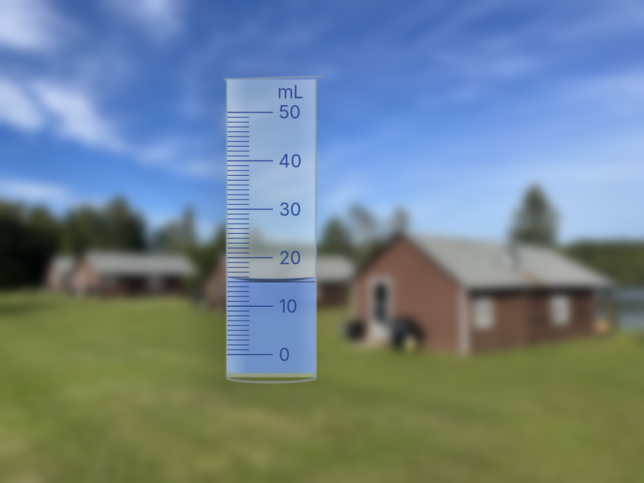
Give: **15** mL
